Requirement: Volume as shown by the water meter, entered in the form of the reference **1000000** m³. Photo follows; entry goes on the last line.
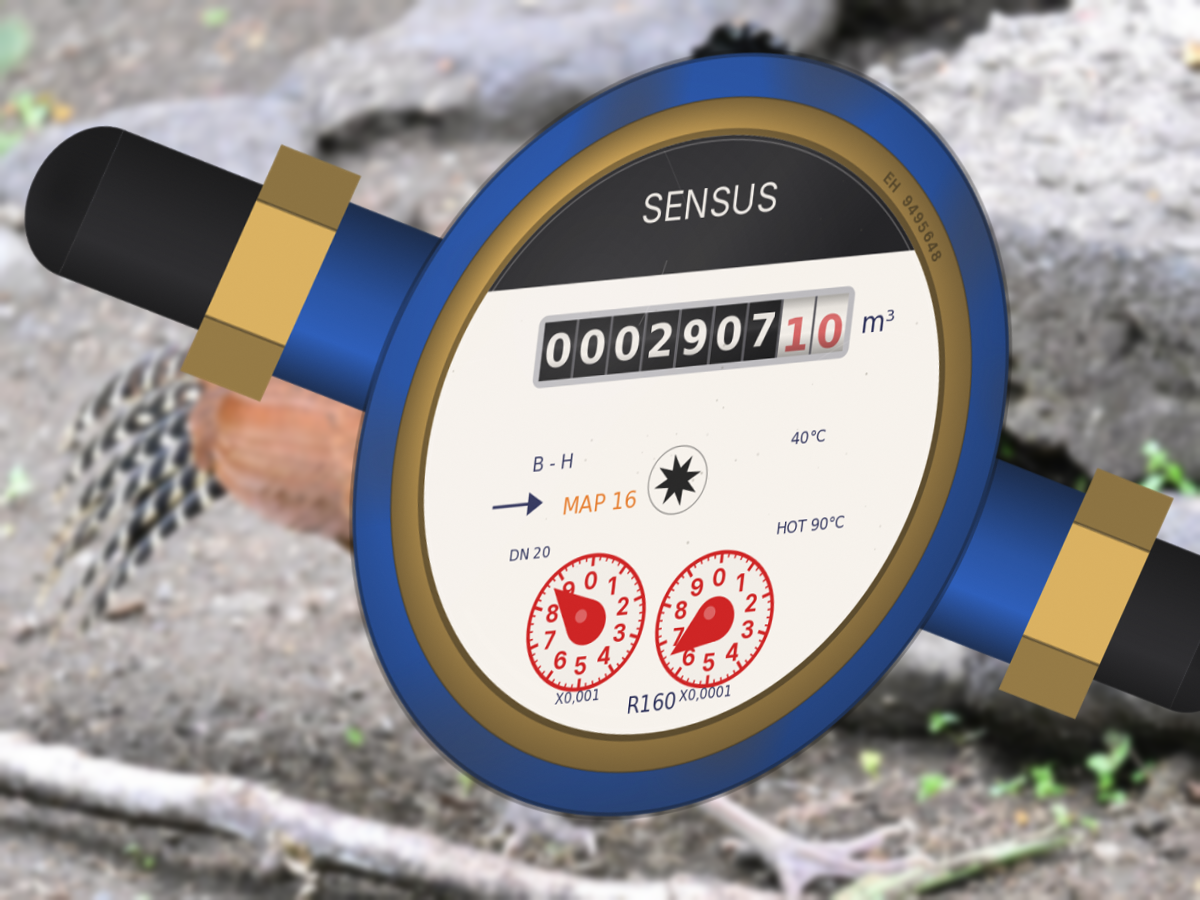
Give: **2907.0986** m³
